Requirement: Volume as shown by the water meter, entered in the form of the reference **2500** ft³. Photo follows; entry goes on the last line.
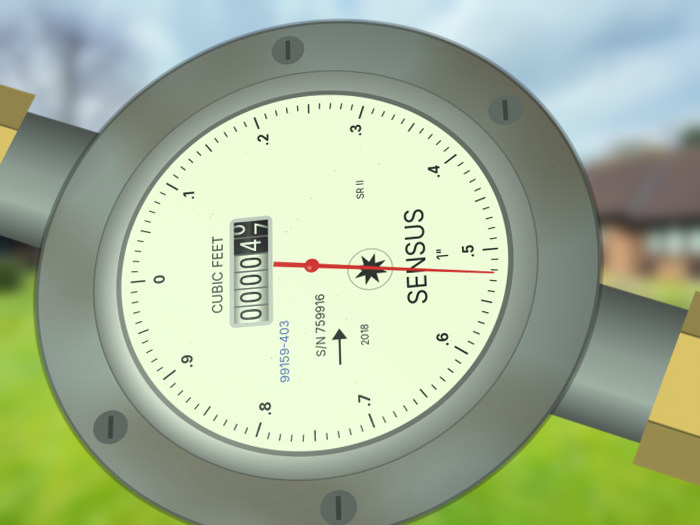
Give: **46.52** ft³
